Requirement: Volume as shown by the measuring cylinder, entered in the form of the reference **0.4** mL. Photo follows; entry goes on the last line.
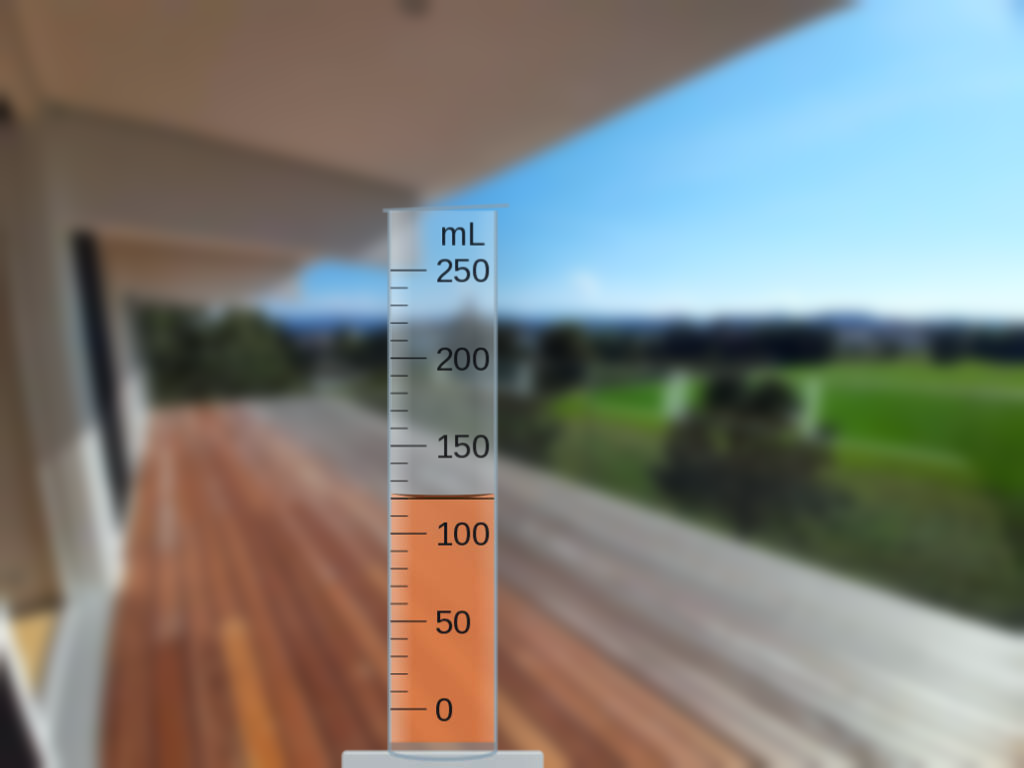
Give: **120** mL
